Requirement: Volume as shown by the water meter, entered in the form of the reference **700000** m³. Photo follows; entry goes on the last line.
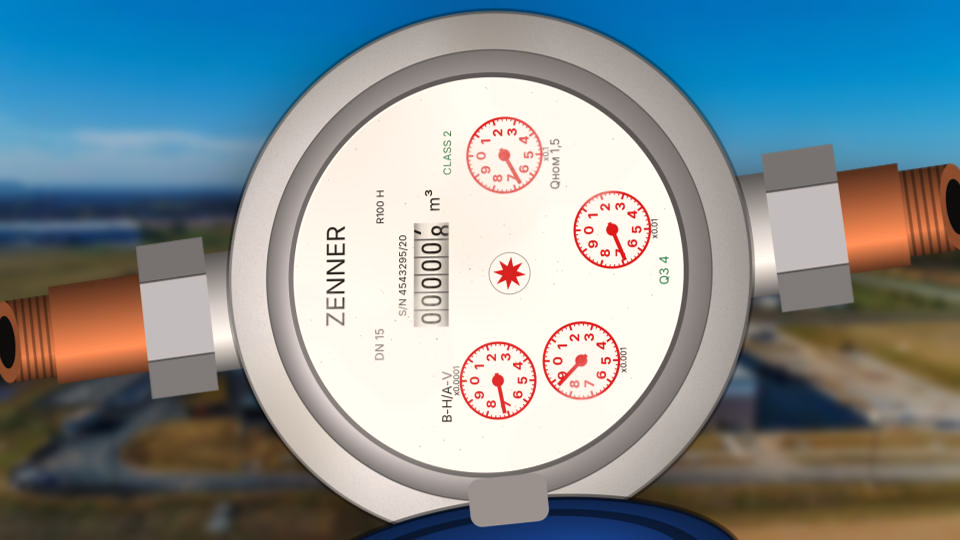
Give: **7.6687** m³
